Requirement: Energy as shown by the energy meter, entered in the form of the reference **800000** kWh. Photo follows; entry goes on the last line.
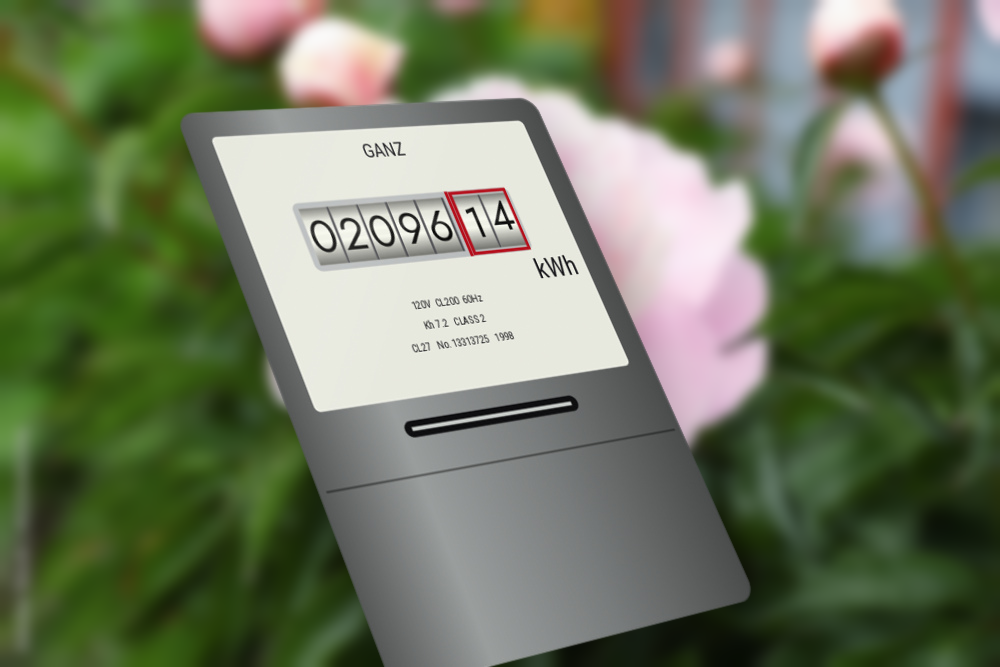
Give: **2096.14** kWh
